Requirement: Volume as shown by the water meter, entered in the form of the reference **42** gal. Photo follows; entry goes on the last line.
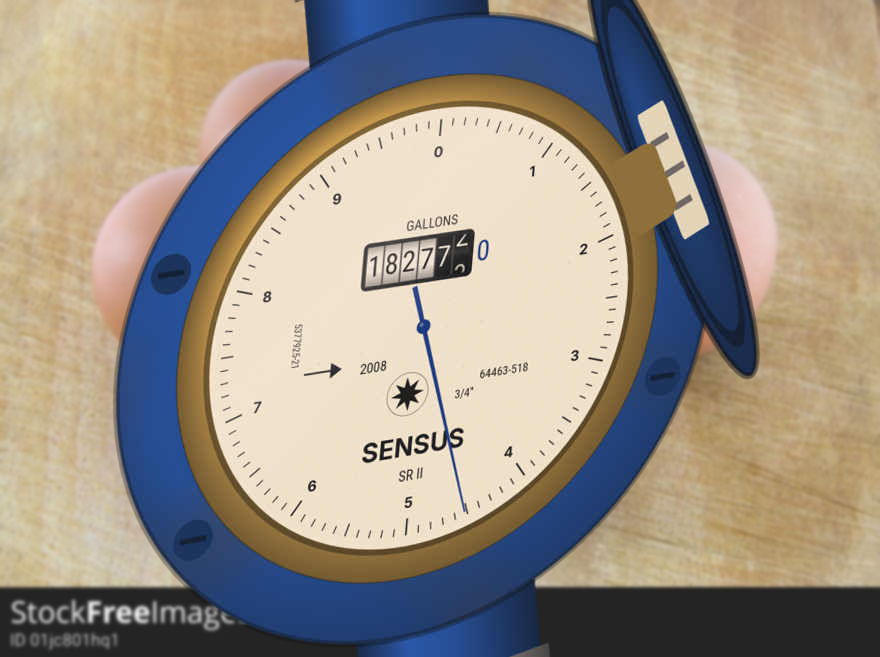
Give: **1827724.5** gal
